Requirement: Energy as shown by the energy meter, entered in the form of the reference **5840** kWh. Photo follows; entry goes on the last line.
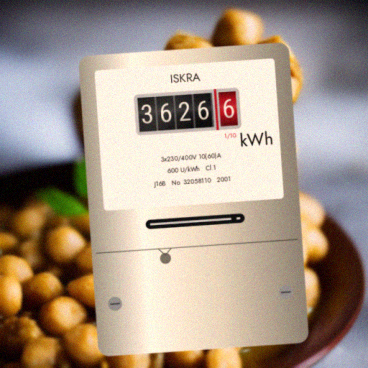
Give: **3626.6** kWh
